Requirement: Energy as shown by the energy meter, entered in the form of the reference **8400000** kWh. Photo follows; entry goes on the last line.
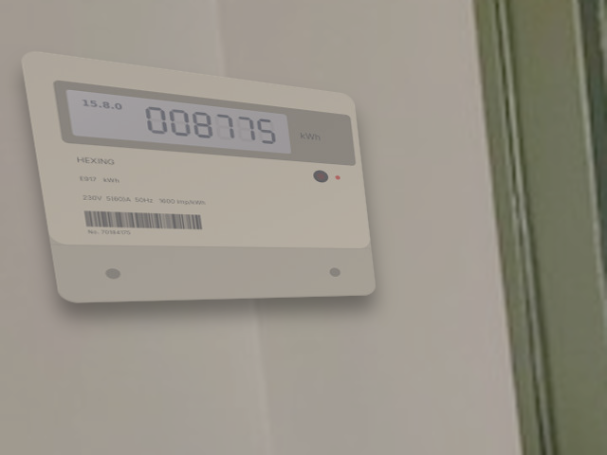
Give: **8775** kWh
